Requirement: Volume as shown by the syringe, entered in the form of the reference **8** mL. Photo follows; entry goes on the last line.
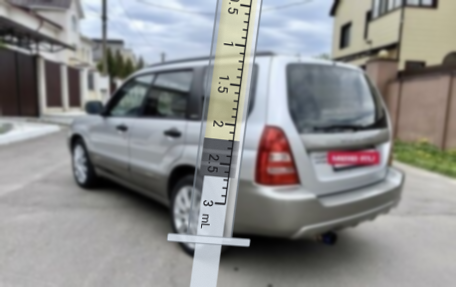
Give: **2.2** mL
